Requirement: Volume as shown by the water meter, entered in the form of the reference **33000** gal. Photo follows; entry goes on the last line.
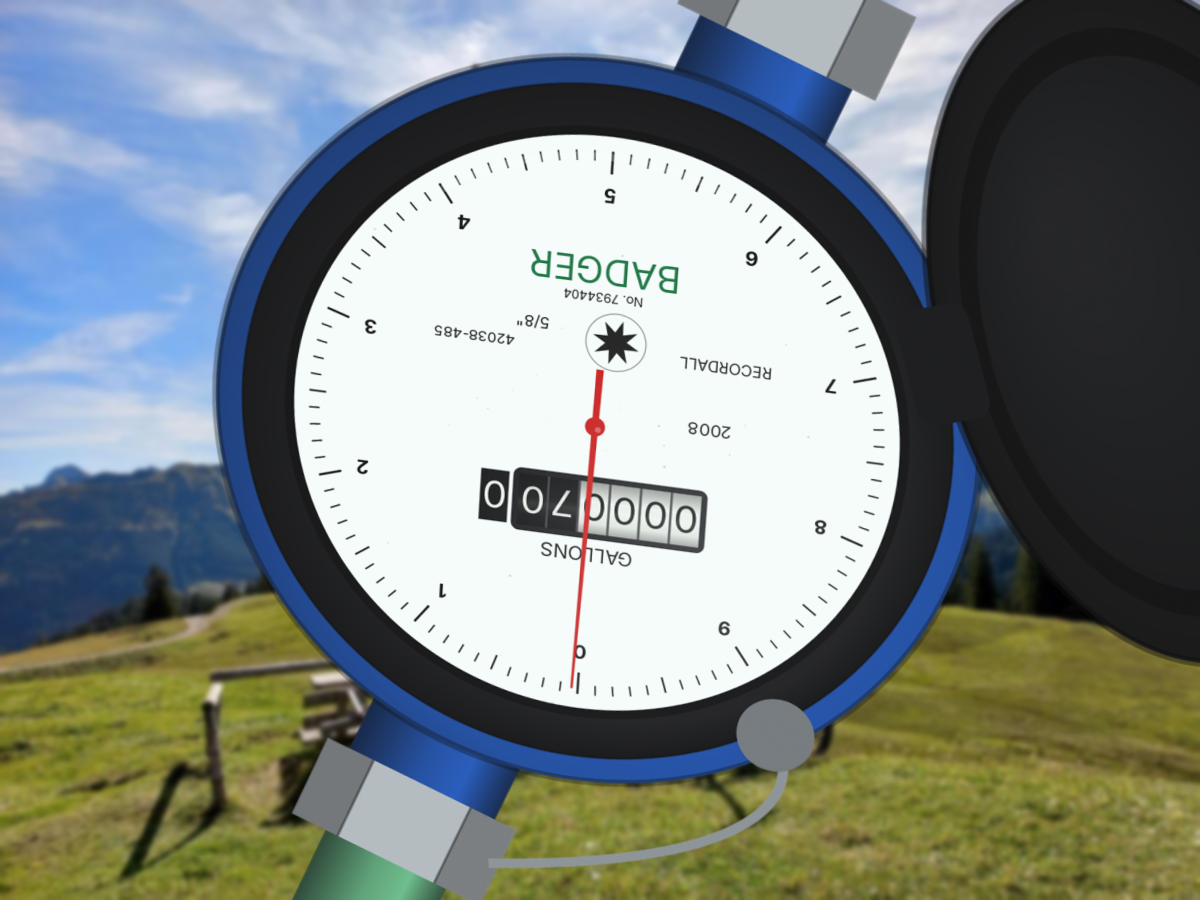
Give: **700.0** gal
